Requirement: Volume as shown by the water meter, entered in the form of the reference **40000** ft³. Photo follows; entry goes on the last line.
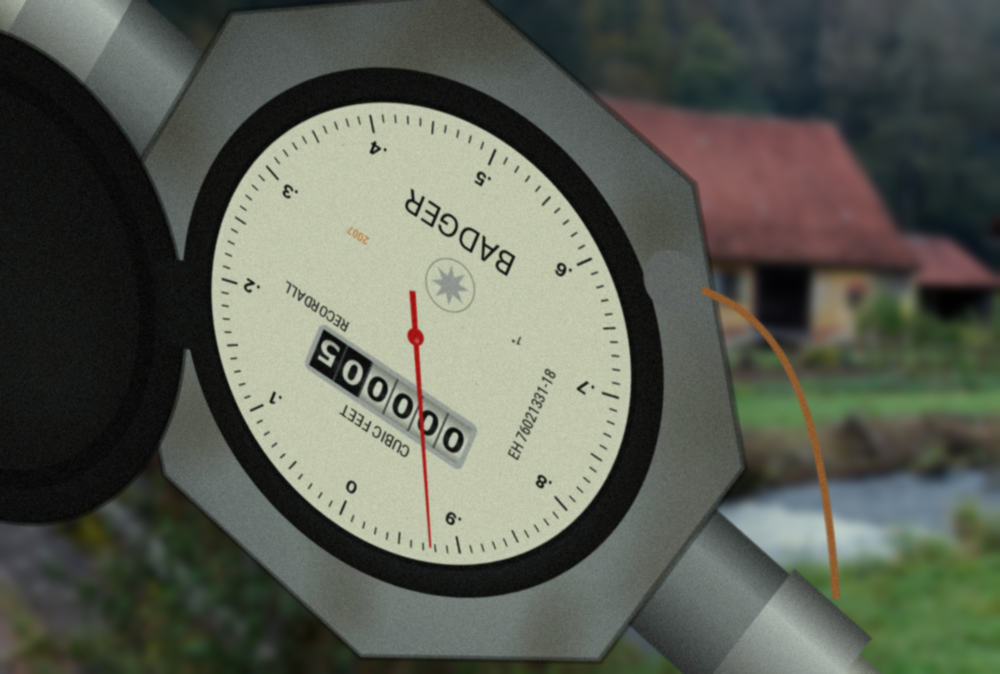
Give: **4.92** ft³
